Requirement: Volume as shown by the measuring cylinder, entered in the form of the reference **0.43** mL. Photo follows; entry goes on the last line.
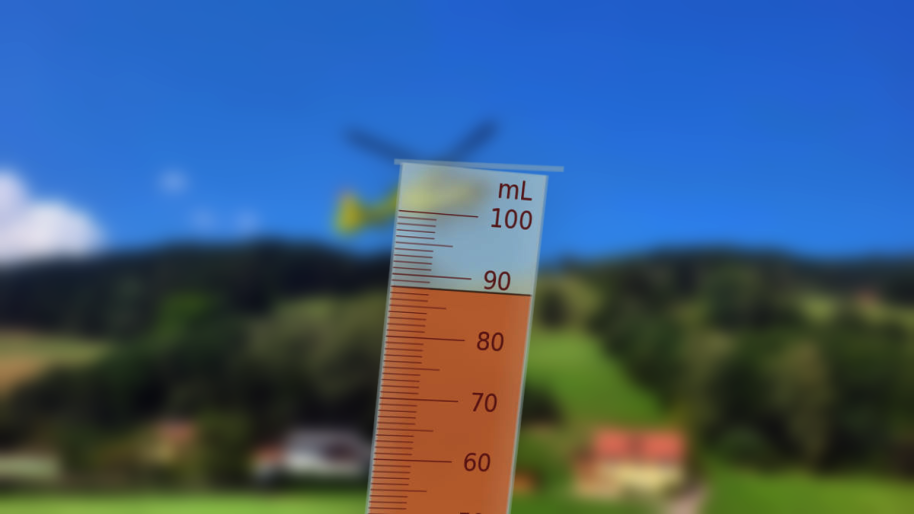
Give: **88** mL
